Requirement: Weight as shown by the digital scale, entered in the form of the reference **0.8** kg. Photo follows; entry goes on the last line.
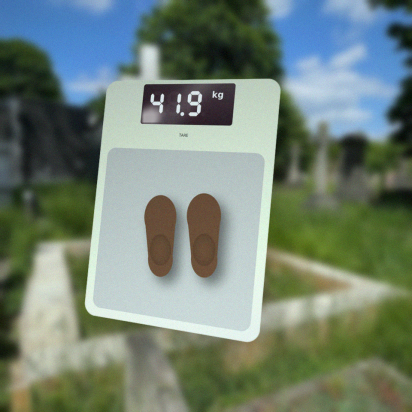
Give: **41.9** kg
